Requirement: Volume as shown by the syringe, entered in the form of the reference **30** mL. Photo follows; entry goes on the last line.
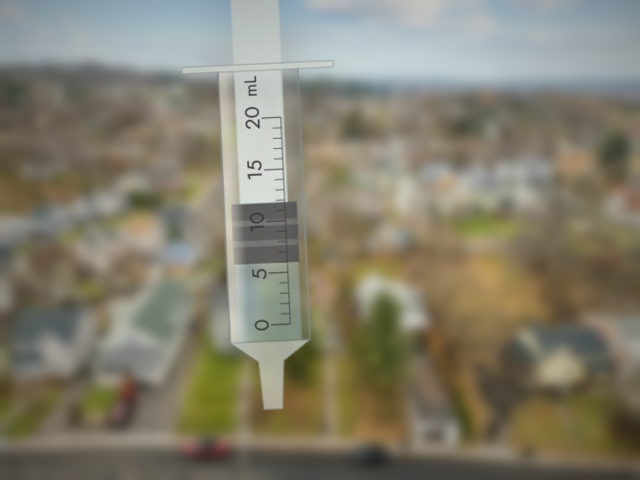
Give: **6** mL
